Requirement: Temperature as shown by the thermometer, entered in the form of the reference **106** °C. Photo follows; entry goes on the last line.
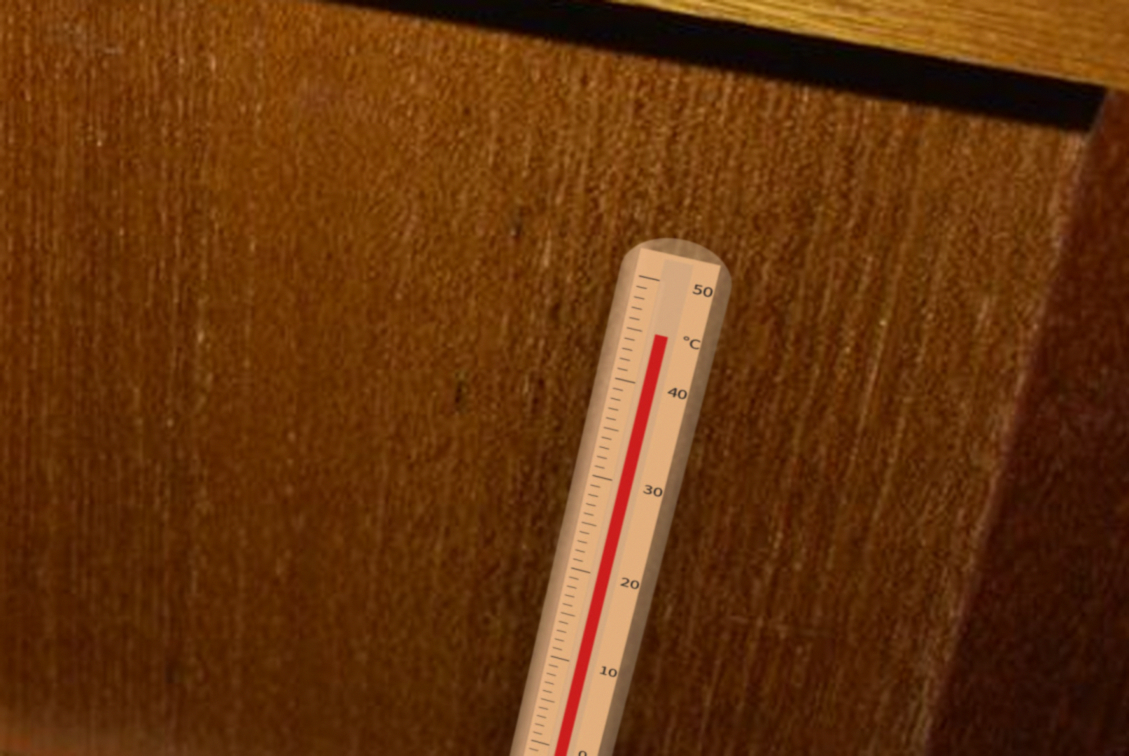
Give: **45** °C
